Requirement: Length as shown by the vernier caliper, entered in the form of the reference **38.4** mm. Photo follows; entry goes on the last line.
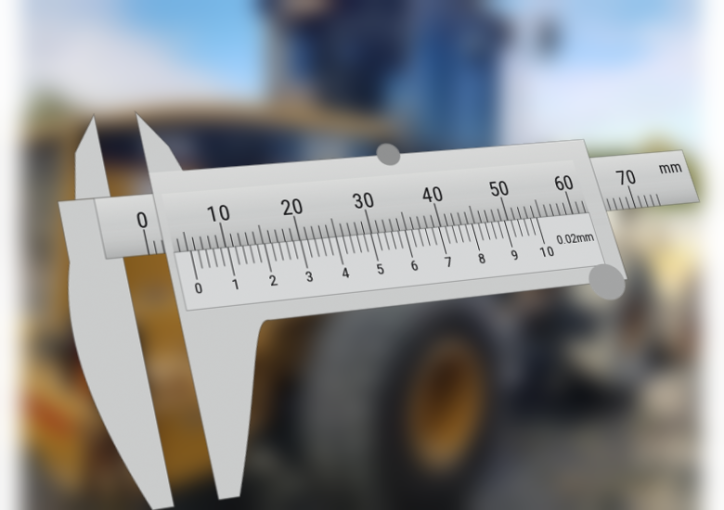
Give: **5.4** mm
